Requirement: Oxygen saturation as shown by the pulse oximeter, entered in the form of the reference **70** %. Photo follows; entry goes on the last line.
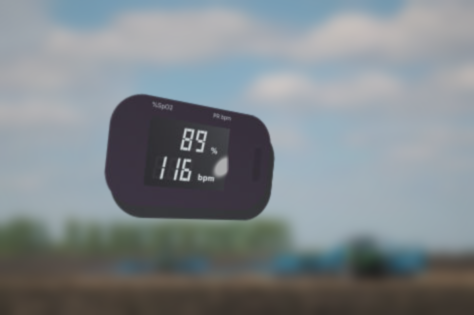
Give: **89** %
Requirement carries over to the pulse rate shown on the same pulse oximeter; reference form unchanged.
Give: **116** bpm
